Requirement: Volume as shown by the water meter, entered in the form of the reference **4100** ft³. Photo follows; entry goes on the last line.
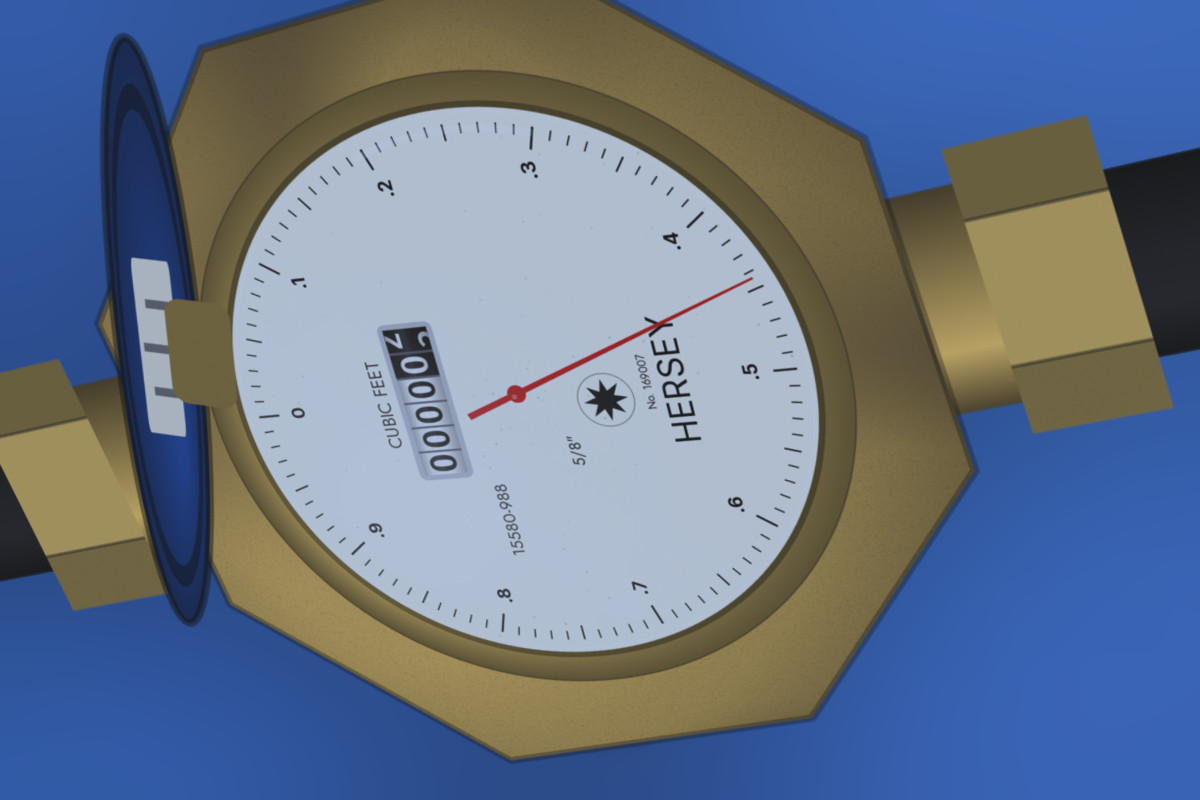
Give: **2.44** ft³
